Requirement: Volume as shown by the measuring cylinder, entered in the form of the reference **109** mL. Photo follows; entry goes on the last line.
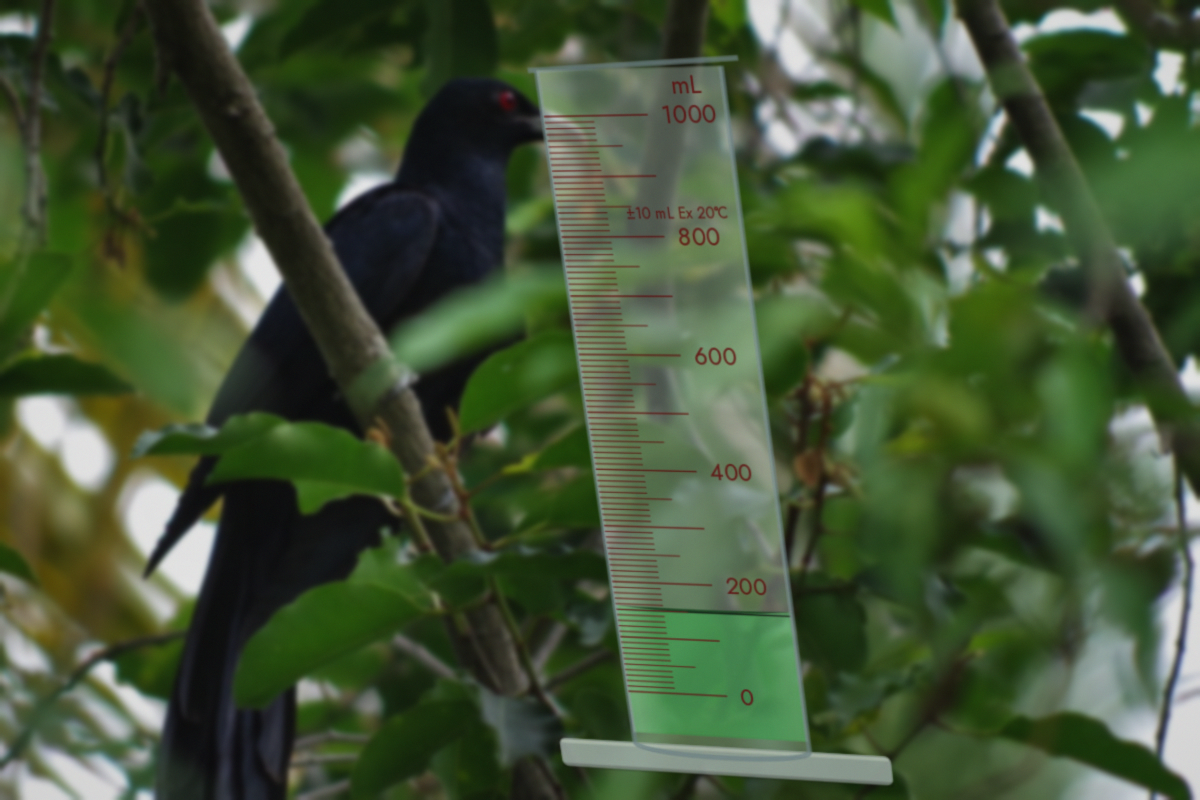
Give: **150** mL
